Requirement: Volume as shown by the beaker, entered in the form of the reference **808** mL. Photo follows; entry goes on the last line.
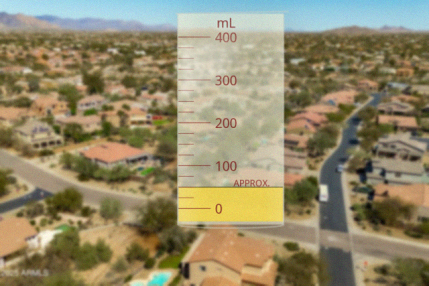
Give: **50** mL
